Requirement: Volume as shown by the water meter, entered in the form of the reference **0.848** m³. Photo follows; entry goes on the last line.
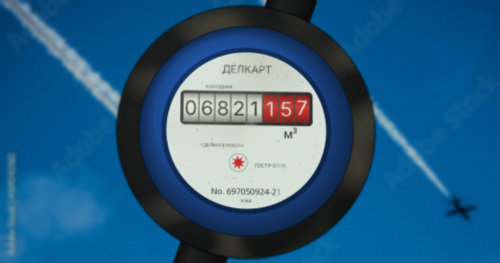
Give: **6821.157** m³
